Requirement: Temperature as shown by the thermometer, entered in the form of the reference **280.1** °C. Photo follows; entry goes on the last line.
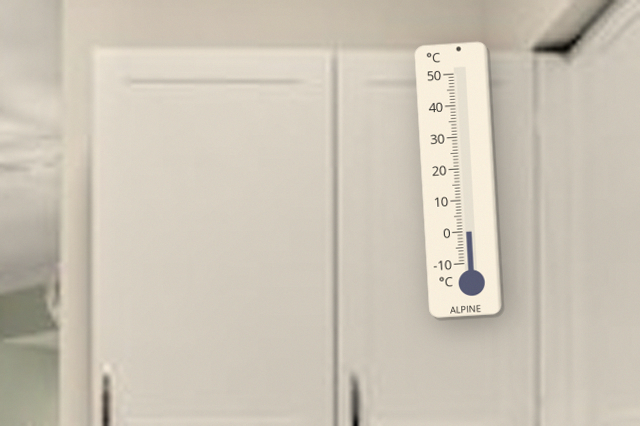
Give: **0** °C
